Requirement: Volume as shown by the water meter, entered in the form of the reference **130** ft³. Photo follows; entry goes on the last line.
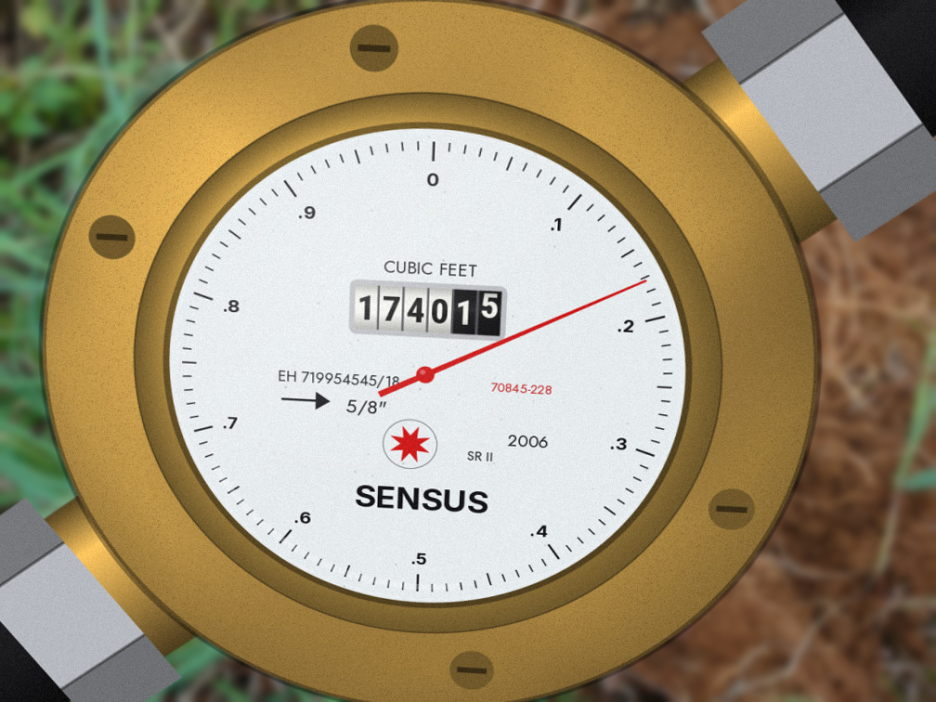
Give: **174015.17** ft³
